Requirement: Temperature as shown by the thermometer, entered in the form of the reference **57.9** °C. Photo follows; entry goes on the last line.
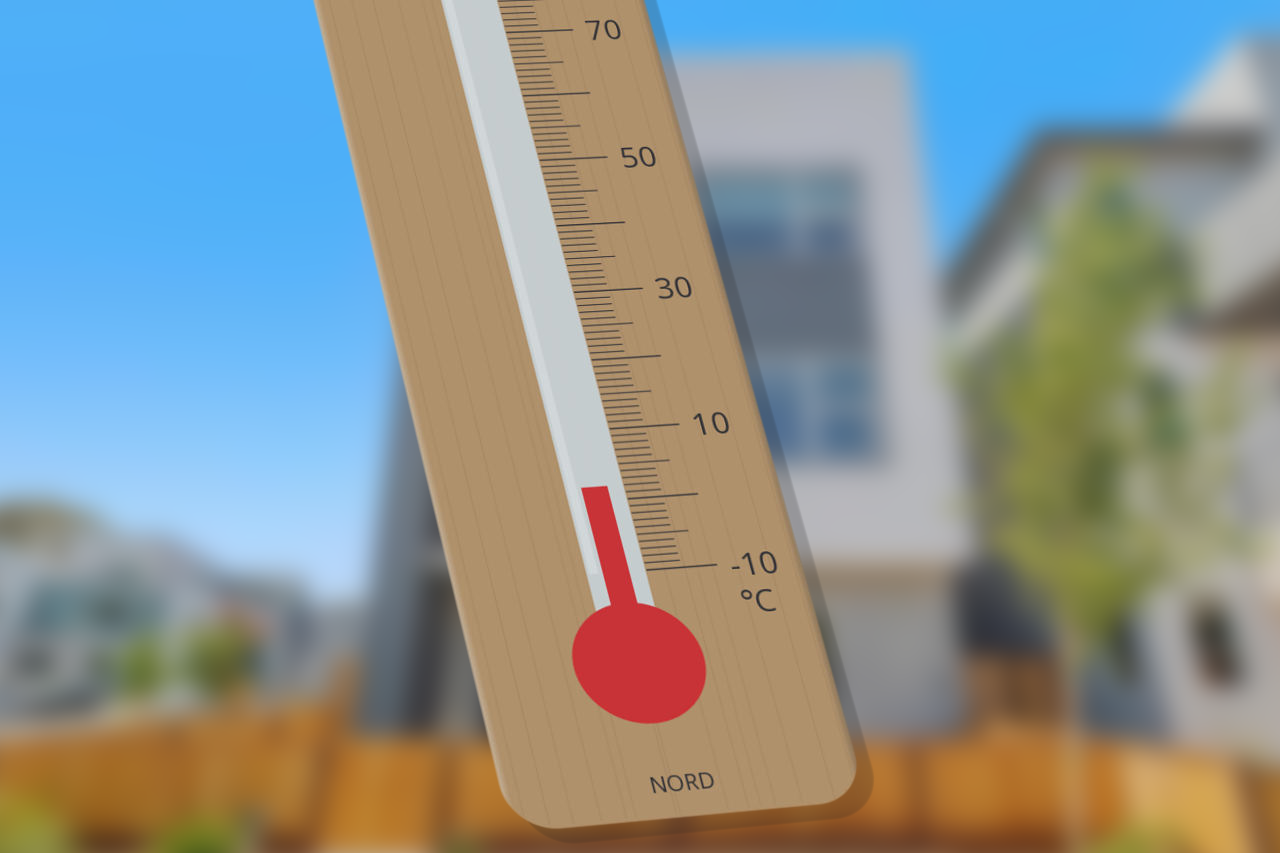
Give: **2** °C
